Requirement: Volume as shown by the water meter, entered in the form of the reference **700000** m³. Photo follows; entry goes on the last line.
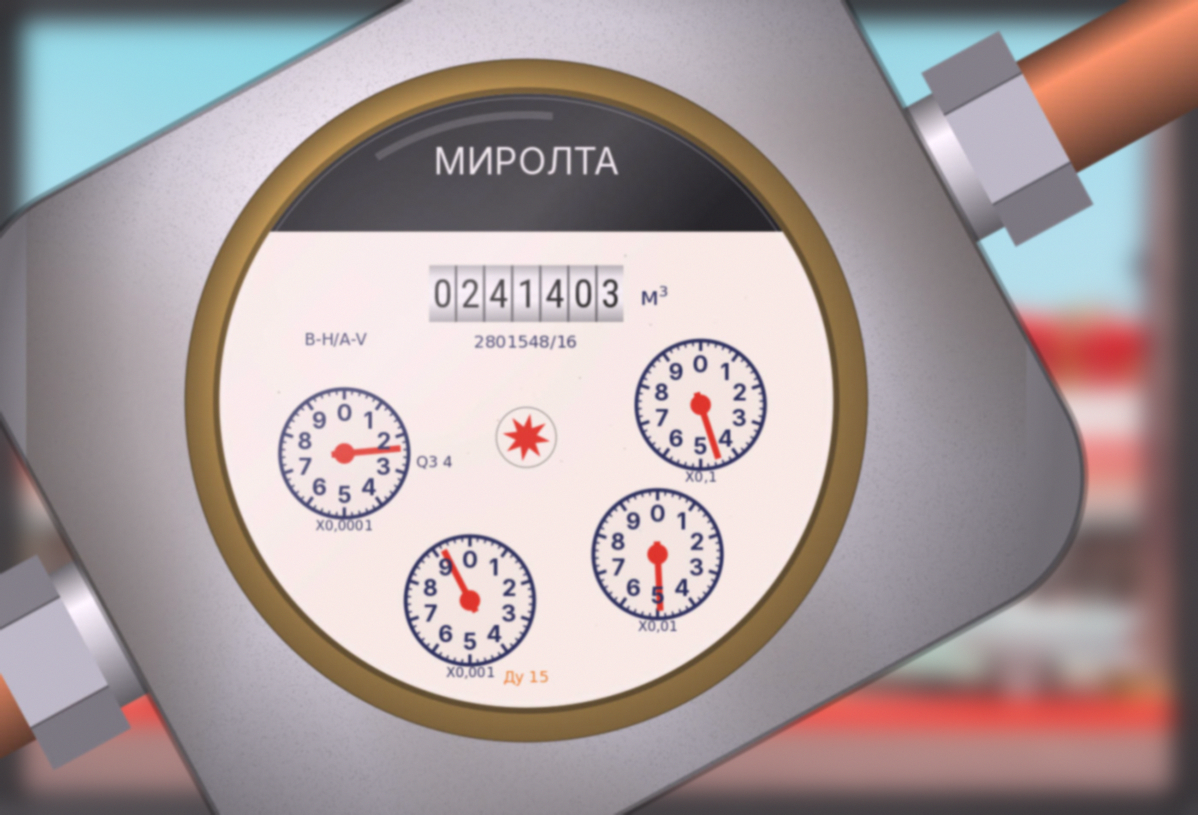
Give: **241403.4492** m³
